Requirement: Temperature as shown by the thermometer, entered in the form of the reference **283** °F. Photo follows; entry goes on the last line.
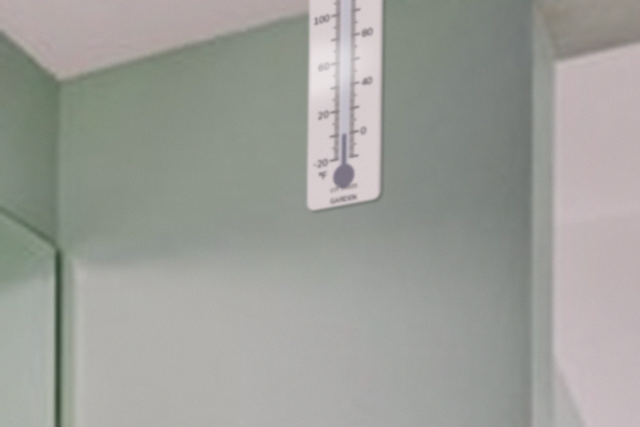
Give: **0** °F
